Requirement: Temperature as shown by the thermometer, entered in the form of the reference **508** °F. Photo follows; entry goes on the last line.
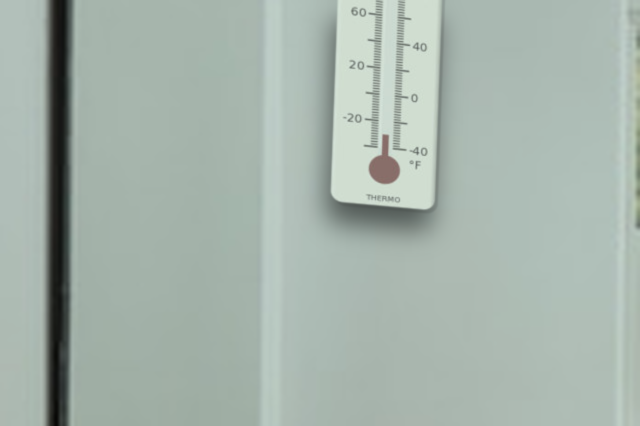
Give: **-30** °F
